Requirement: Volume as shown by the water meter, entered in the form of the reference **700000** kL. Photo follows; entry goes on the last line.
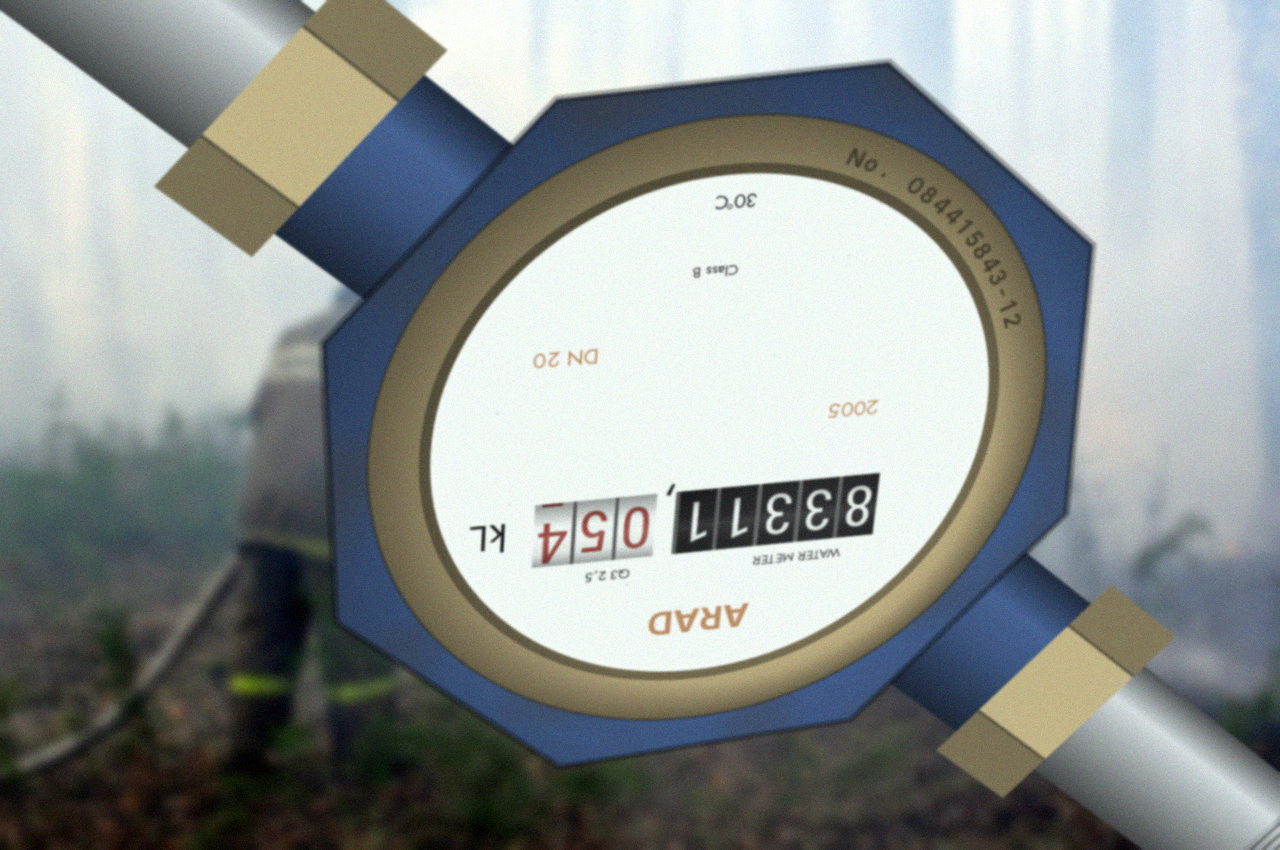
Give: **83311.054** kL
